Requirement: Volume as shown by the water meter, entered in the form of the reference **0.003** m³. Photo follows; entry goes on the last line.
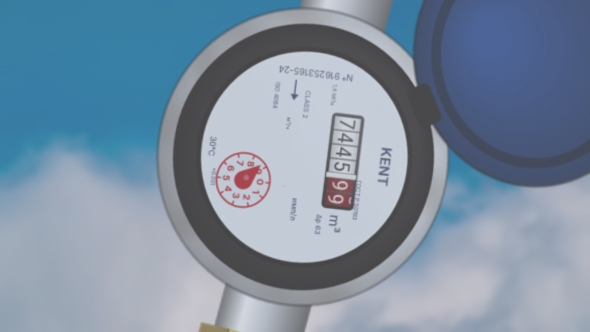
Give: **7445.988** m³
